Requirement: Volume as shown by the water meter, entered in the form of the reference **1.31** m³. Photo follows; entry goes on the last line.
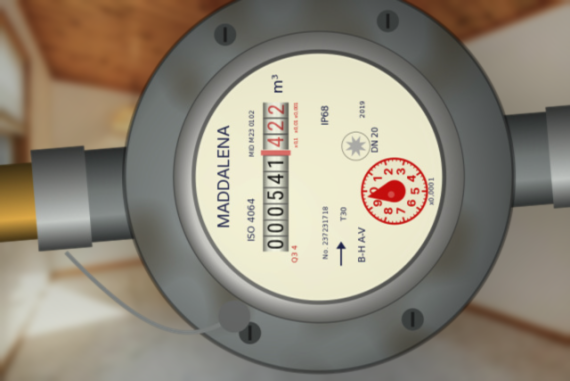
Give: **541.4219** m³
